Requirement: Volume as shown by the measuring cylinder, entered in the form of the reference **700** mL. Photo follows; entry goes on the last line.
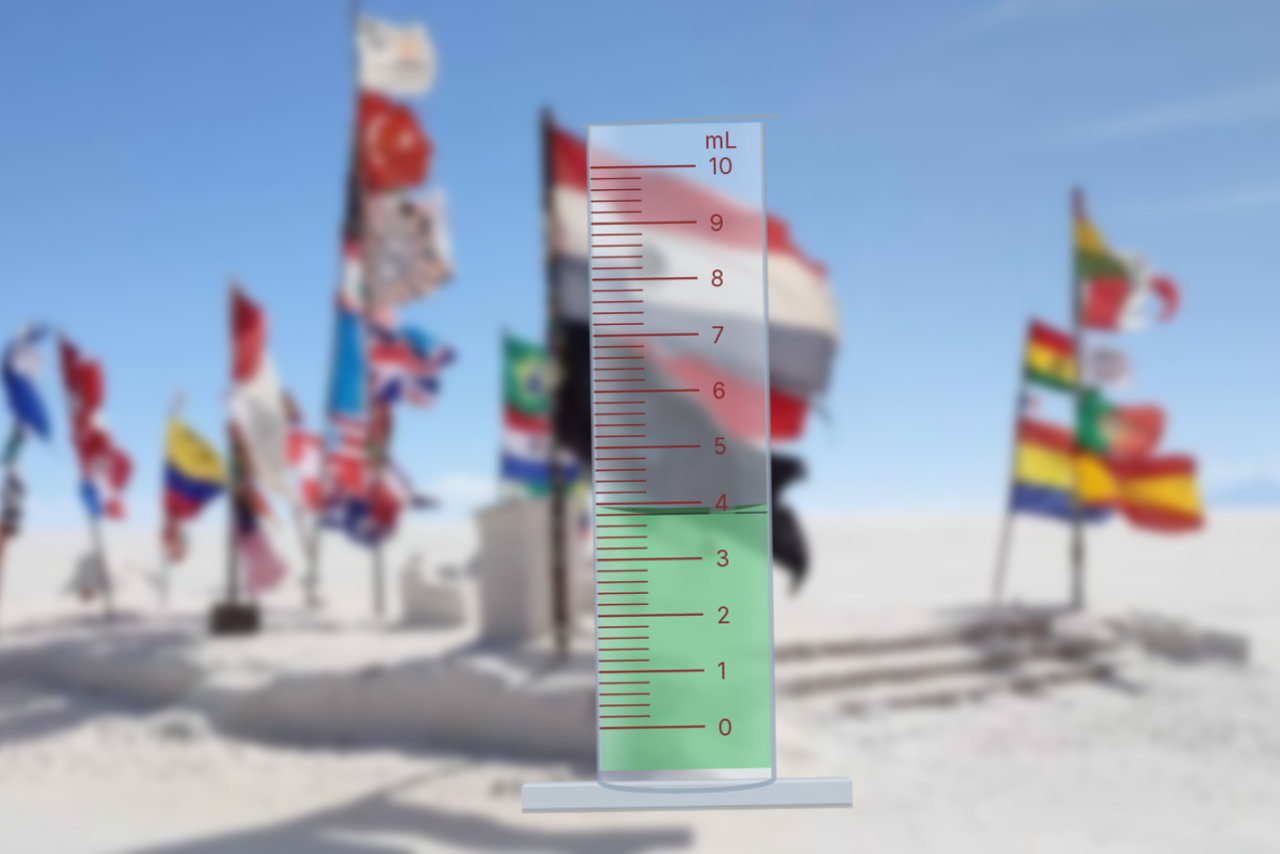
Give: **3.8** mL
